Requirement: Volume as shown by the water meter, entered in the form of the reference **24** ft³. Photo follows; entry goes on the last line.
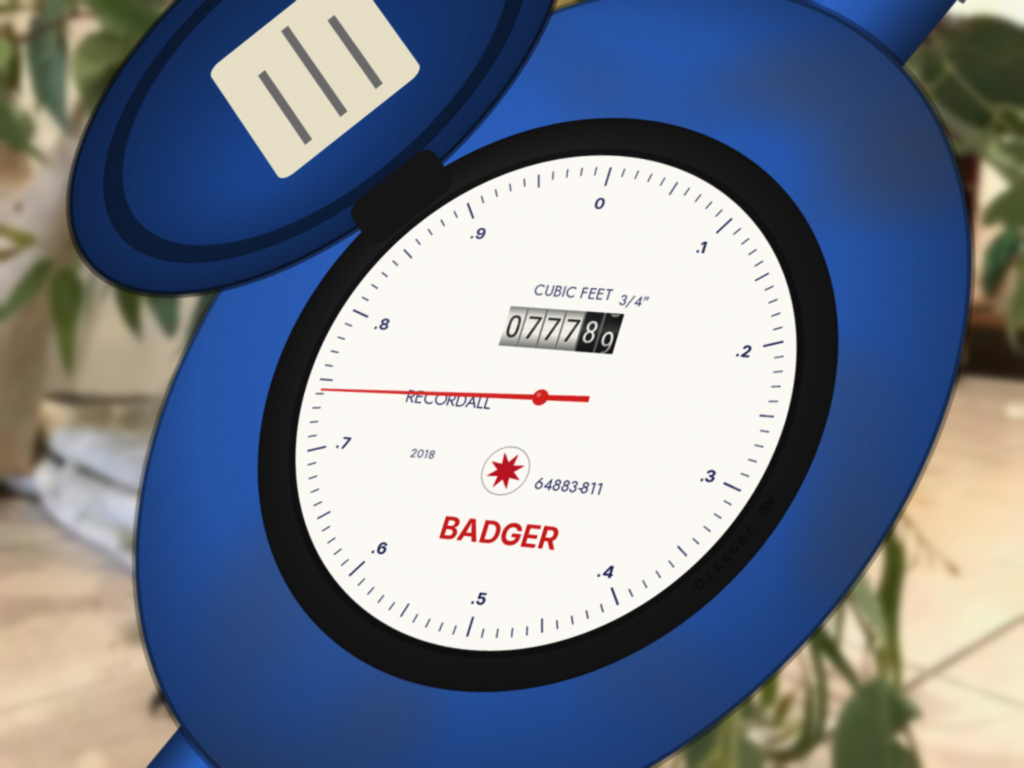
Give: **77788.74** ft³
